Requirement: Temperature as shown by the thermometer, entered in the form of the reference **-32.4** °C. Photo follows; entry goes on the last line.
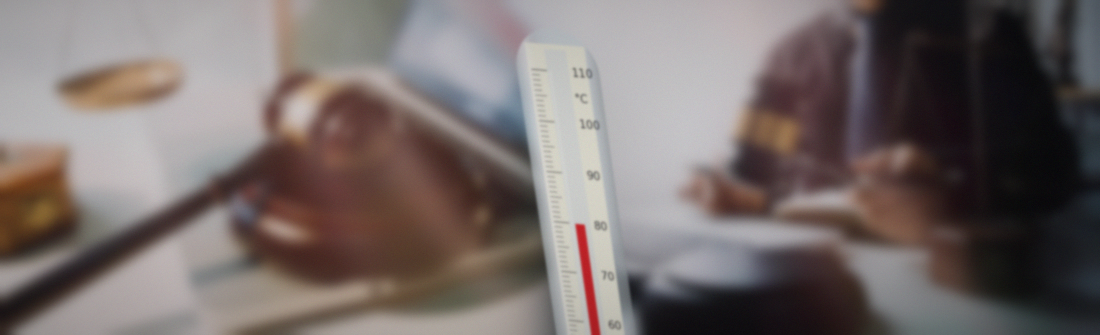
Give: **80** °C
